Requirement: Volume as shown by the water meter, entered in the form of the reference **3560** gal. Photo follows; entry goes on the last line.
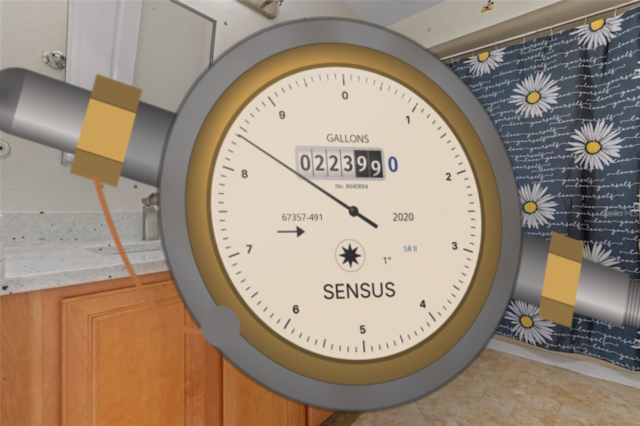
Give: **223988.4** gal
